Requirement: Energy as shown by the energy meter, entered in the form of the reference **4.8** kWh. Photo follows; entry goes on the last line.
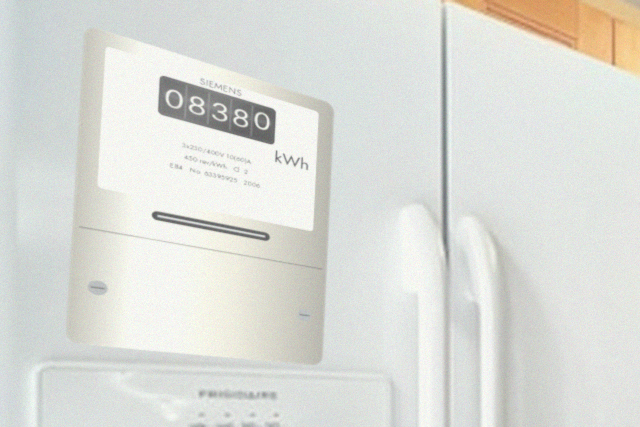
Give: **8380** kWh
